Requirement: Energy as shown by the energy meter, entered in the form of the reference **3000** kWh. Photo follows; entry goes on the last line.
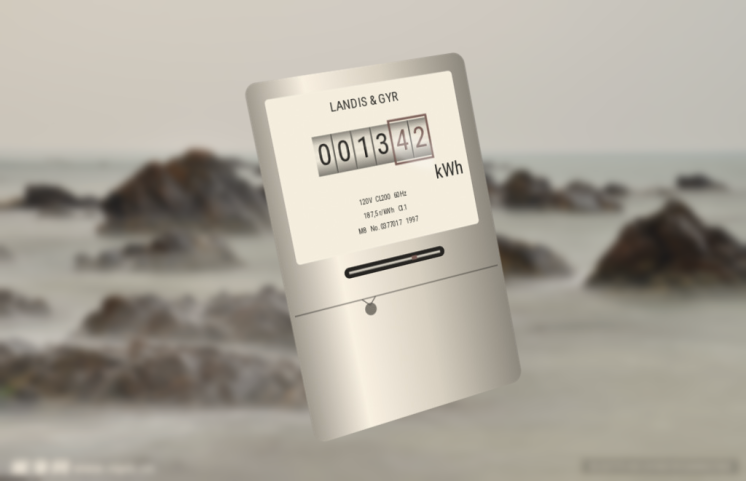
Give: **13.42** kWh
